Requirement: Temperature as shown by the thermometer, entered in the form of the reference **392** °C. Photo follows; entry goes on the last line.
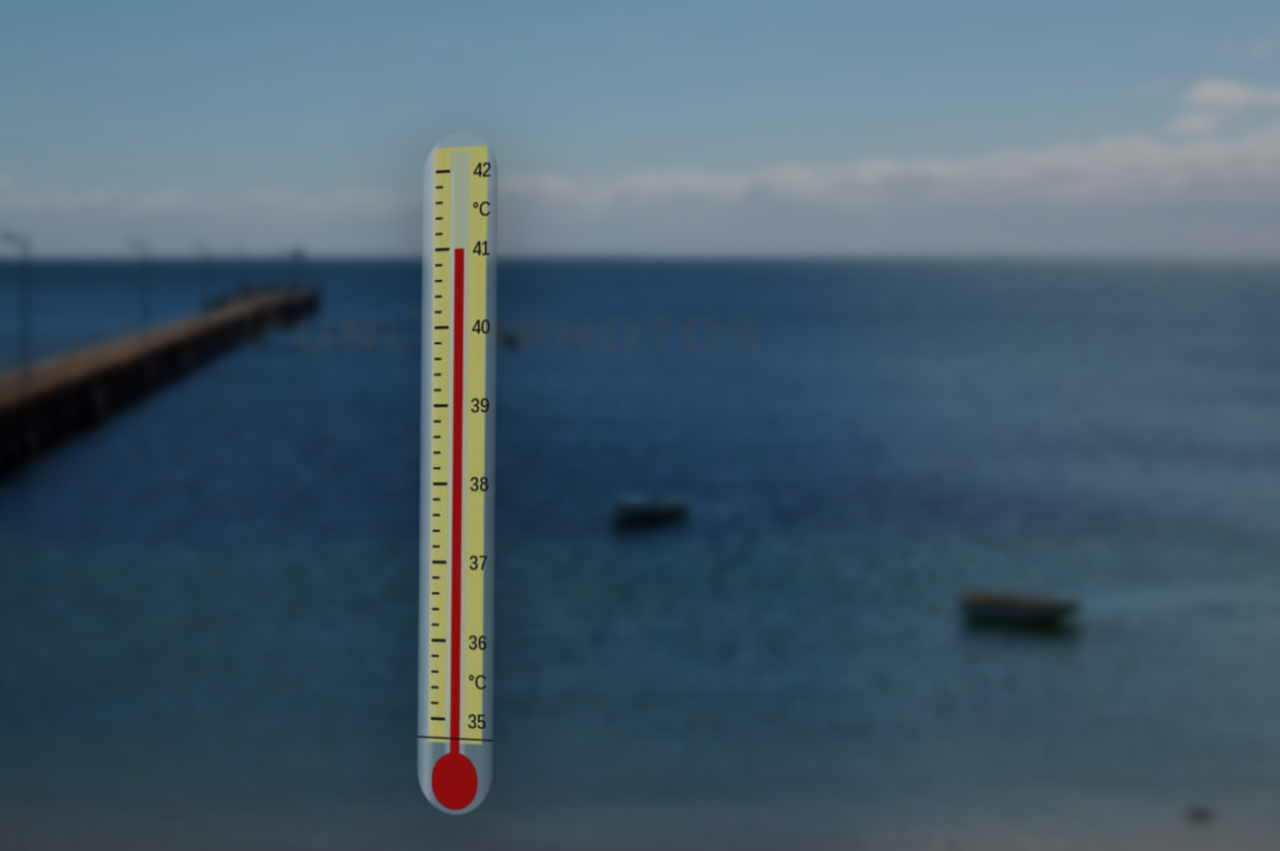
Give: **41** °C
